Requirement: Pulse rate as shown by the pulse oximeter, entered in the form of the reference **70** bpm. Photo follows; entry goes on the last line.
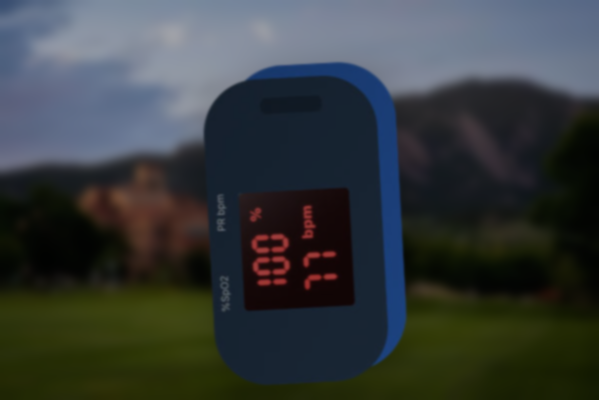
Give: **77** bpm
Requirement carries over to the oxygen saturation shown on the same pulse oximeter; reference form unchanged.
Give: **100** %
